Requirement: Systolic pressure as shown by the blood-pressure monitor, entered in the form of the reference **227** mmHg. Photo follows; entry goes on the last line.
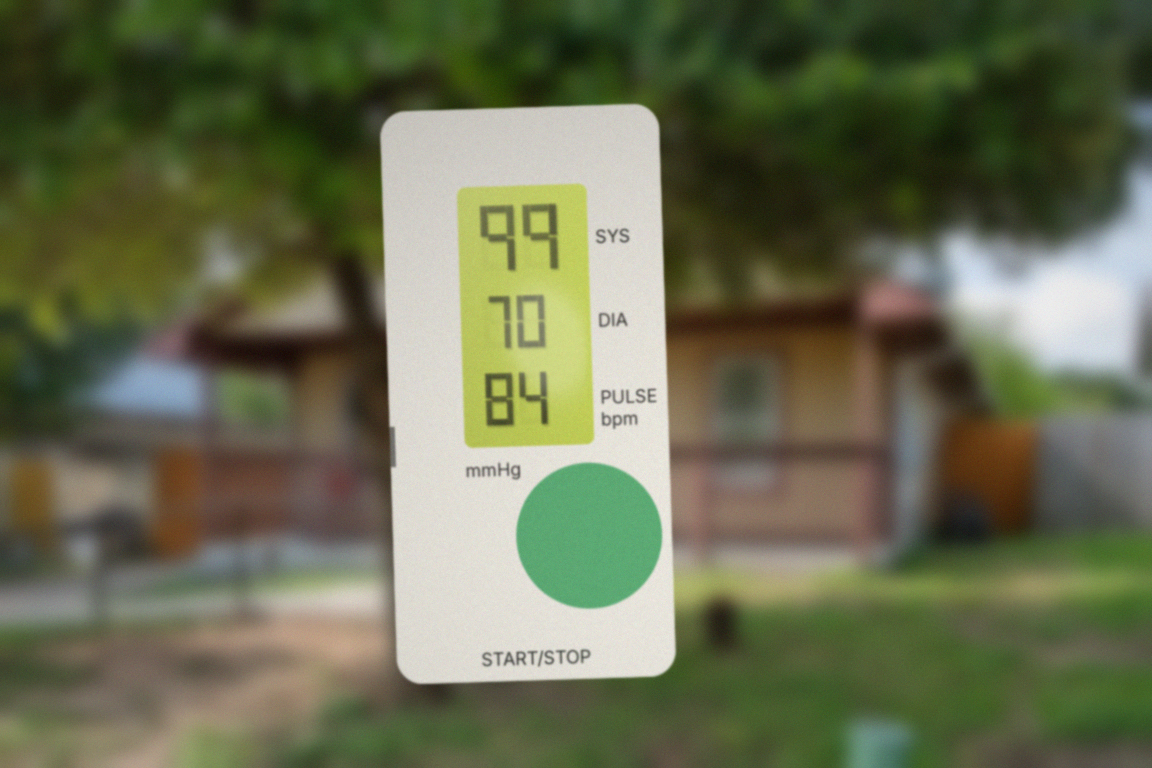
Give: **99** mmHg
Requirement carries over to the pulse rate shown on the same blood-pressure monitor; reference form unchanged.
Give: **84** bpm
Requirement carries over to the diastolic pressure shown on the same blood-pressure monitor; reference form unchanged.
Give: **70** mmHg
